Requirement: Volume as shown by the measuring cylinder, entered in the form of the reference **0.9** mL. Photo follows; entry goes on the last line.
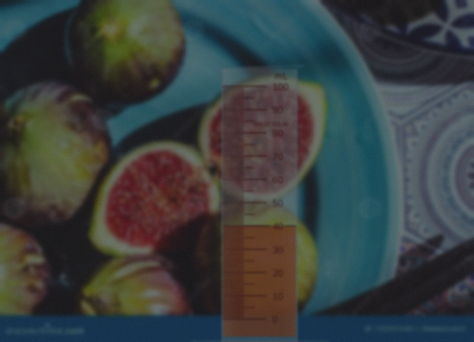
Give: **40** mL
